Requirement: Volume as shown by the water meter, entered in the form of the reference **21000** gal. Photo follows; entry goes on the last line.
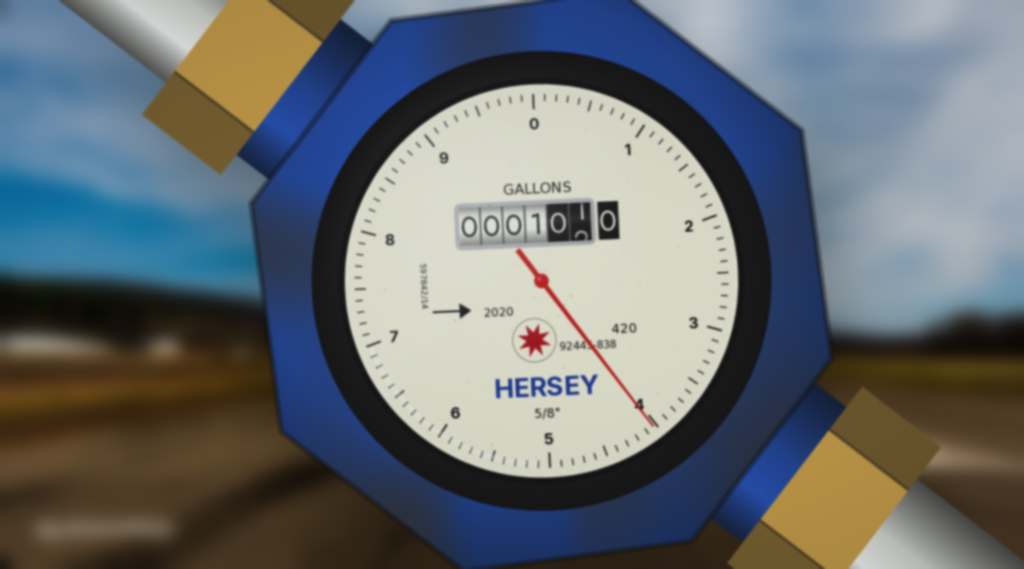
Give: **1014.0** gal
